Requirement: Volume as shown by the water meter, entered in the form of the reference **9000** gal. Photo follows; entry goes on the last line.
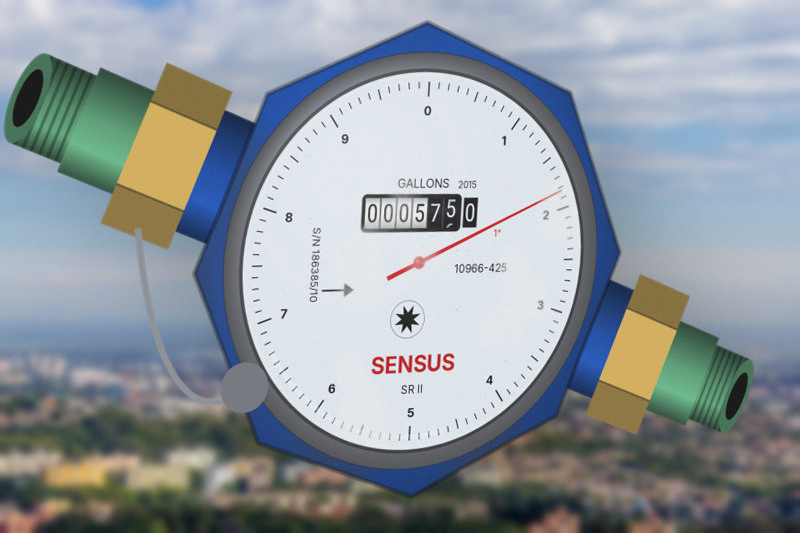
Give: **5751.8** gal
